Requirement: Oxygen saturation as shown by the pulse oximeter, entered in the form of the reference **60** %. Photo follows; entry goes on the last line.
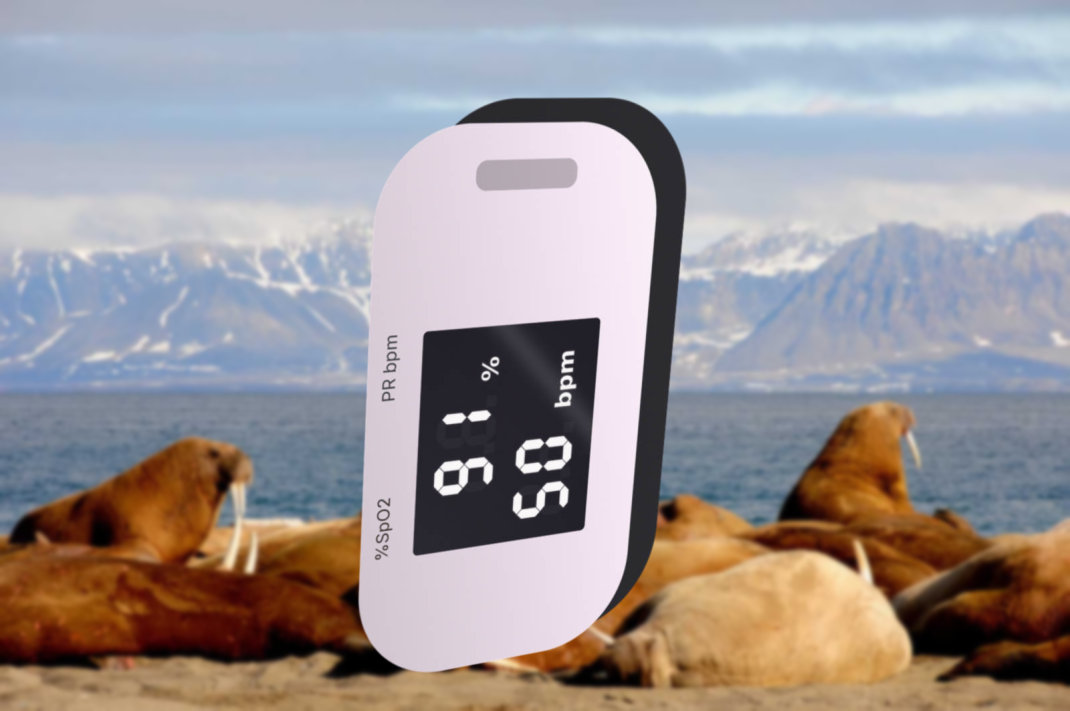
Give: **91** %
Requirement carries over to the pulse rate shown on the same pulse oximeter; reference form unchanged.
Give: **50** bpm
